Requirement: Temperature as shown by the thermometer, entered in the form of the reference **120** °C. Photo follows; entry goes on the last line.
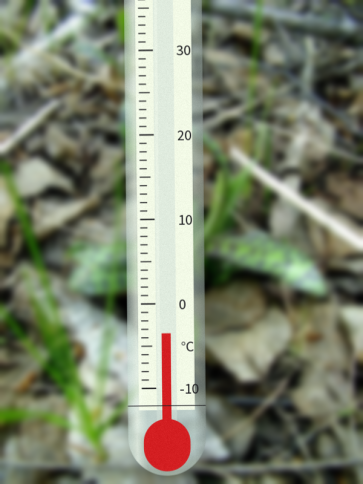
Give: **-3.5** °C
